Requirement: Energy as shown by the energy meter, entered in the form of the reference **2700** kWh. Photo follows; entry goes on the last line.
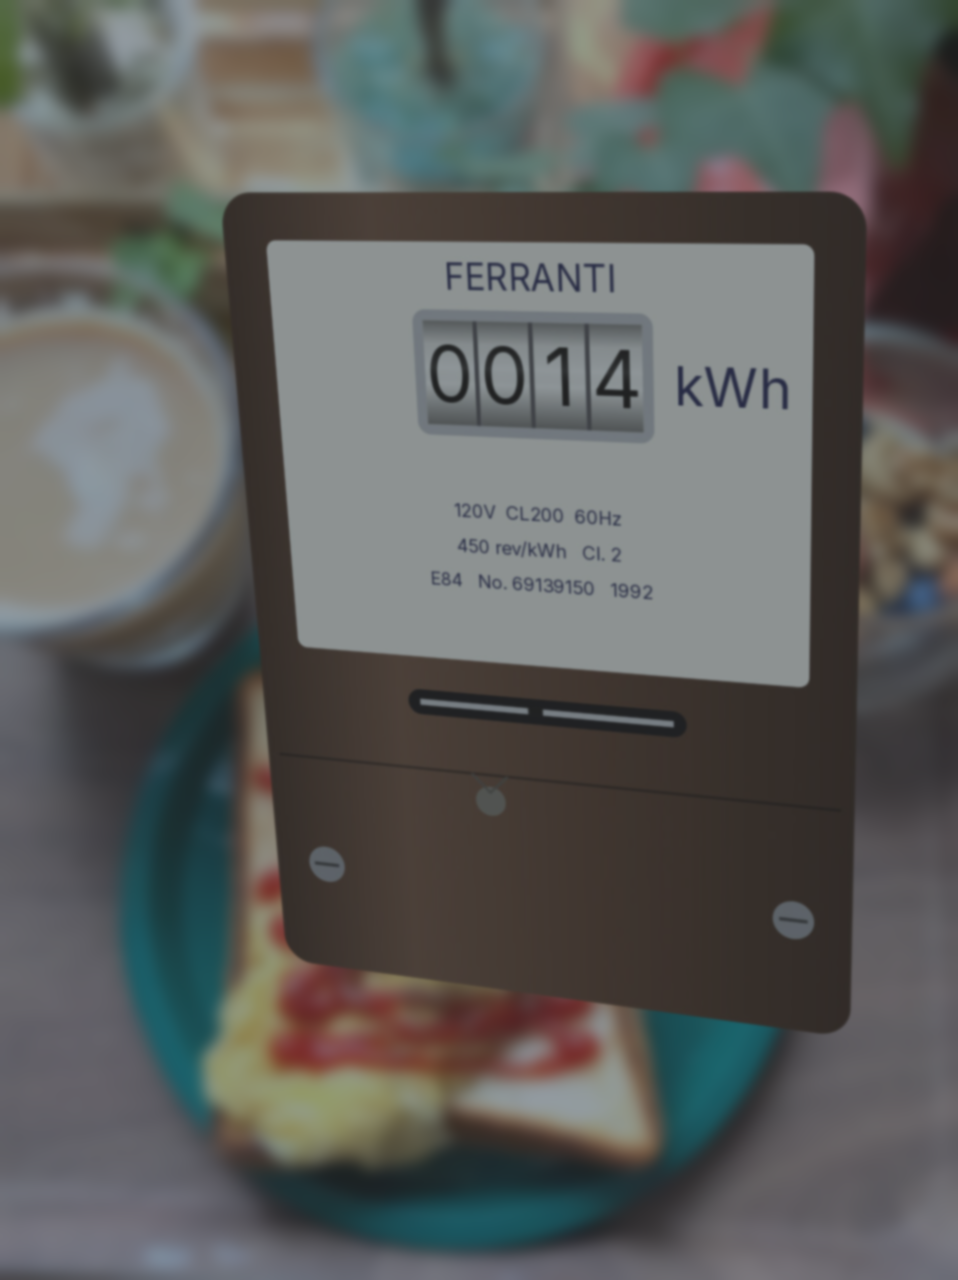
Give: **14** kWh
